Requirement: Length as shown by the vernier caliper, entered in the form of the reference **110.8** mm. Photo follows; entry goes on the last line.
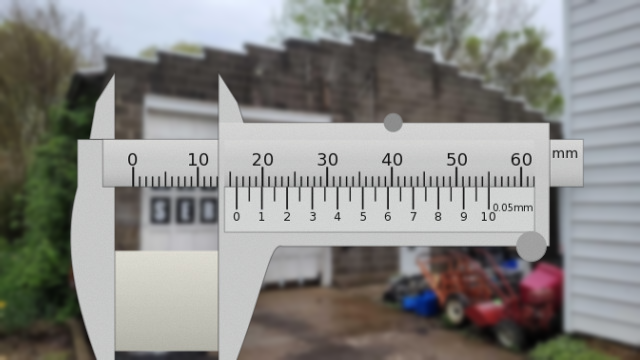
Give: **16.0** mm
